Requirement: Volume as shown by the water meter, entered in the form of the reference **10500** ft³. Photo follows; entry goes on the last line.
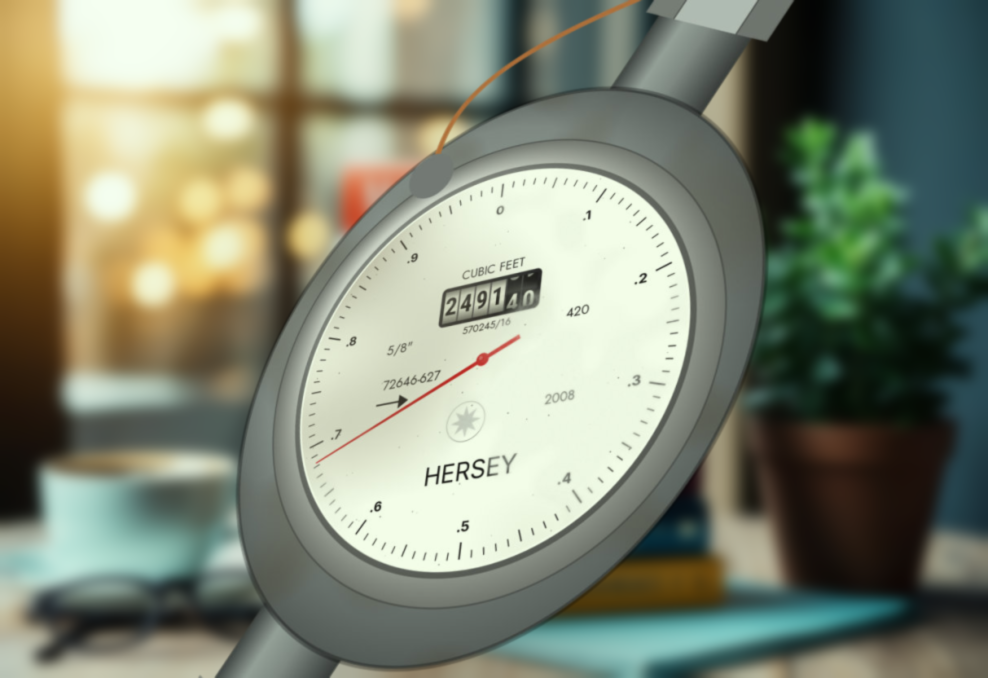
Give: **249139.68** ft³
